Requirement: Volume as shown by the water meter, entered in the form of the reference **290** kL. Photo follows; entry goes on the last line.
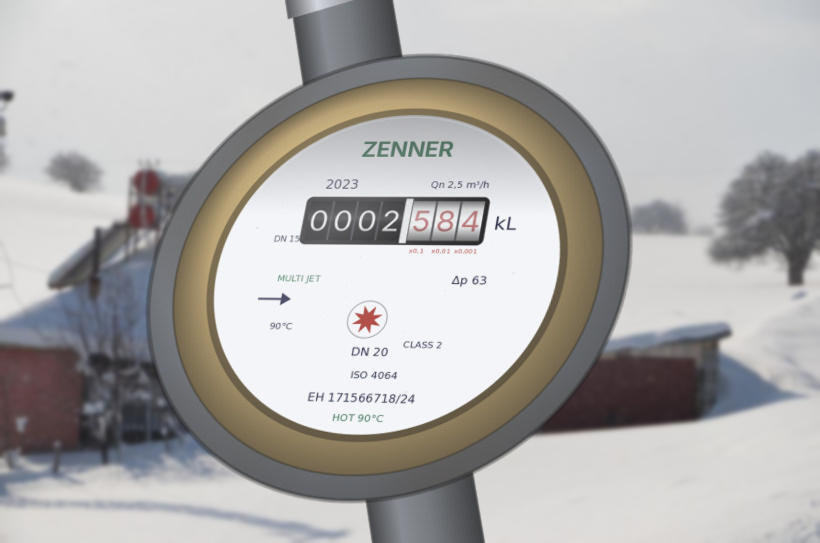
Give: **2.584** kL
